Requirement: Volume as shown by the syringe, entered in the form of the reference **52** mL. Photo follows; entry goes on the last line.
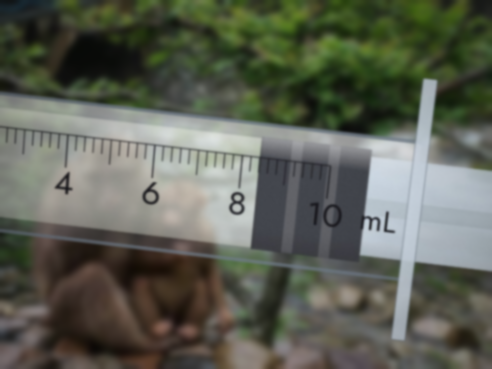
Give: **8.4** mL
